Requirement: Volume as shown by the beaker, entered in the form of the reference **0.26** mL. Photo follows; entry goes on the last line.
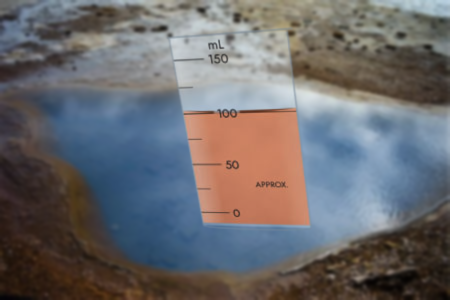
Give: **100** mL
